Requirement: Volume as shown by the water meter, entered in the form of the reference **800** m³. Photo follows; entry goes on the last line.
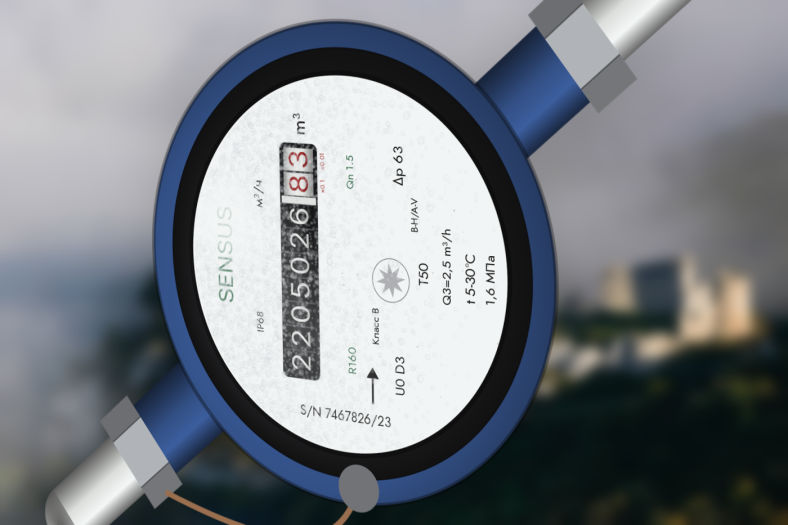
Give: **2205026.83** m³
